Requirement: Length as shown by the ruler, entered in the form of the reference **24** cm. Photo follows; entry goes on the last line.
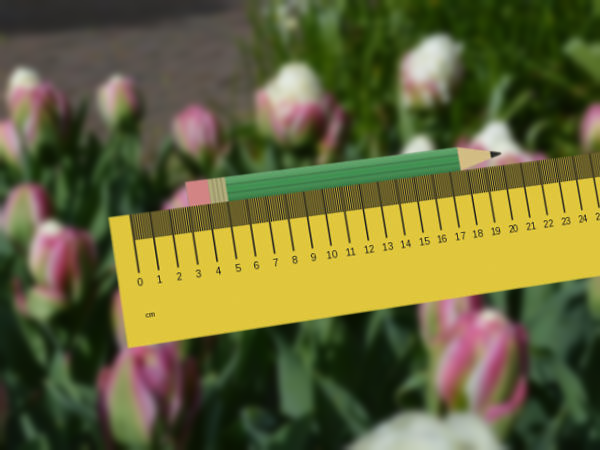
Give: **17** cm
